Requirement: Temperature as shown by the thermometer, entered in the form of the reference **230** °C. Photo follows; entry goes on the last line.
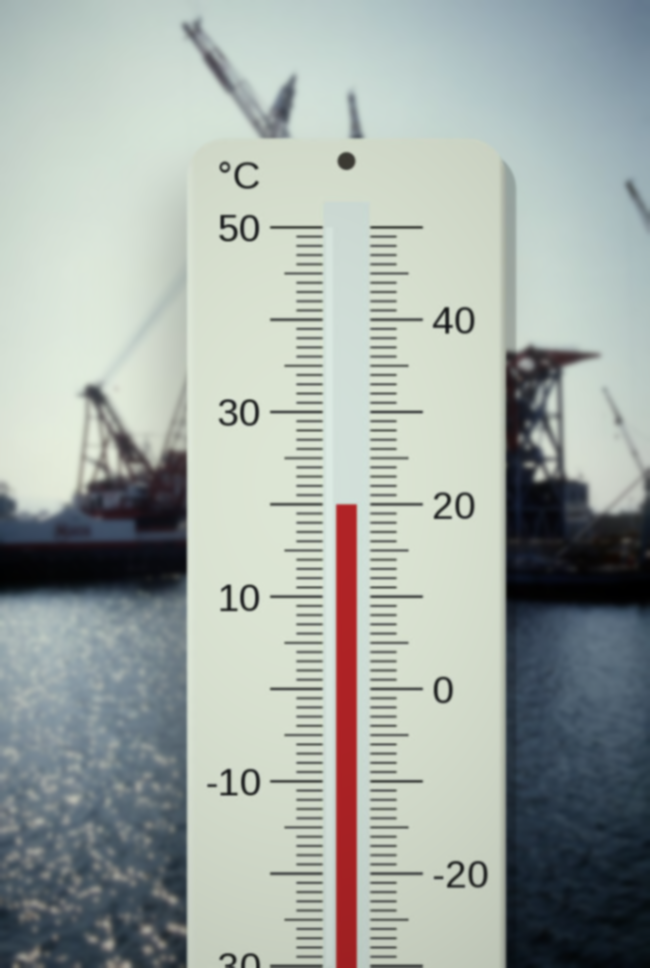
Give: **20** °C
